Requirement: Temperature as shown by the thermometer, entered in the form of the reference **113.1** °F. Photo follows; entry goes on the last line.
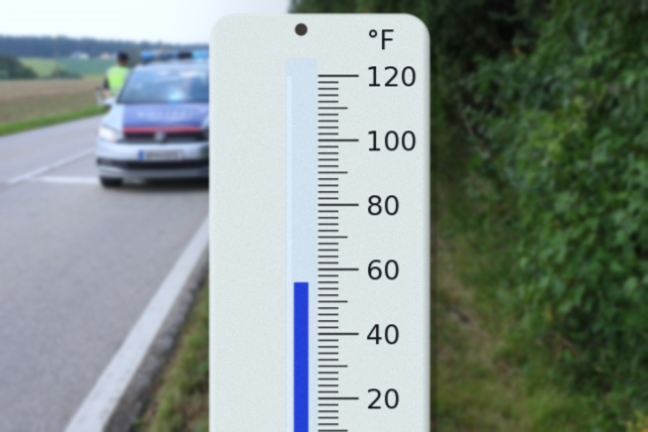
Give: **56** °F
